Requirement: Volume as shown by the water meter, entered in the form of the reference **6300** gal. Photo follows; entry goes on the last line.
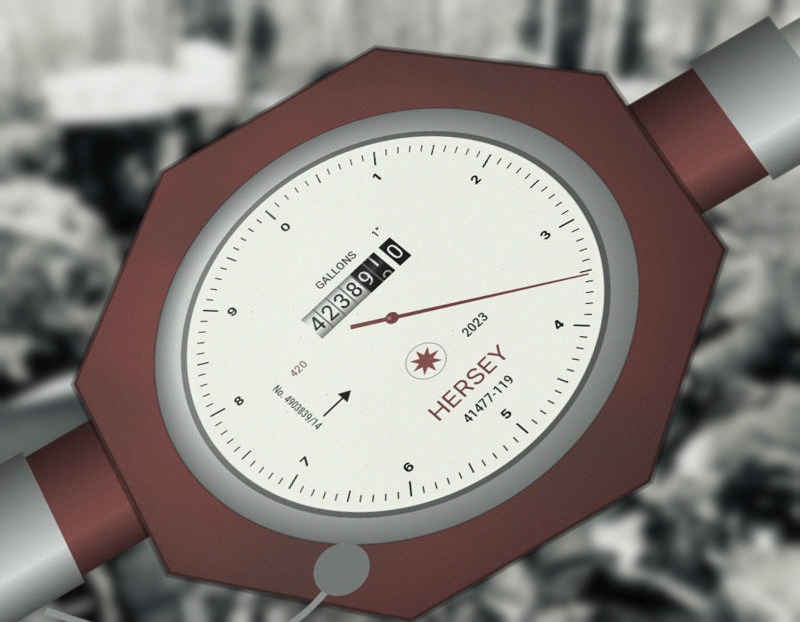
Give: **4238913.5** gal
